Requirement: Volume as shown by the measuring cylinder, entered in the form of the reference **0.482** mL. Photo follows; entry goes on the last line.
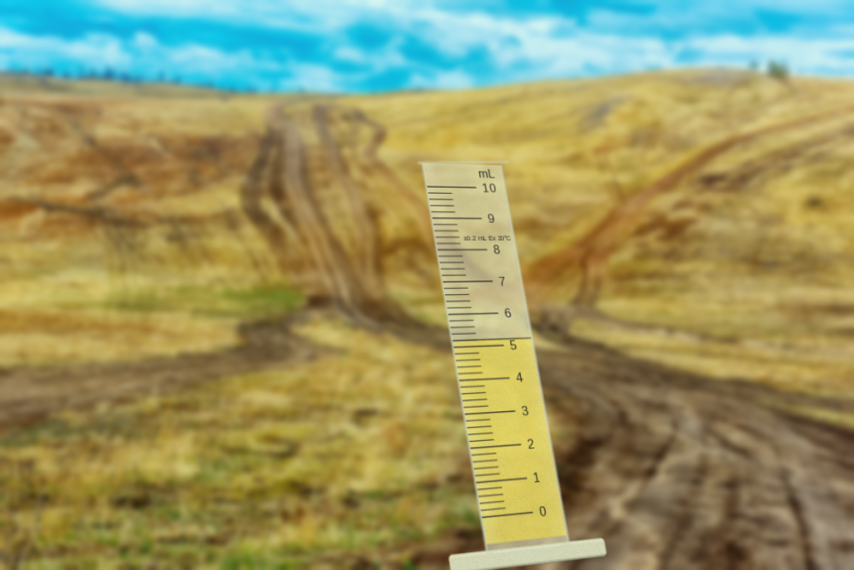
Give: **5.2** mL
